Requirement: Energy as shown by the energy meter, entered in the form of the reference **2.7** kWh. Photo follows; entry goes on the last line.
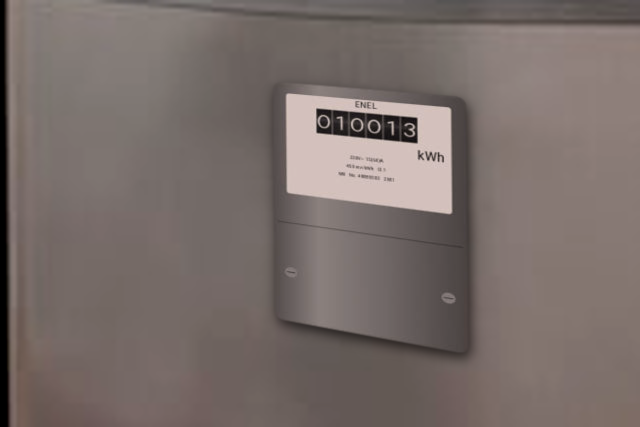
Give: **10013** kWh
